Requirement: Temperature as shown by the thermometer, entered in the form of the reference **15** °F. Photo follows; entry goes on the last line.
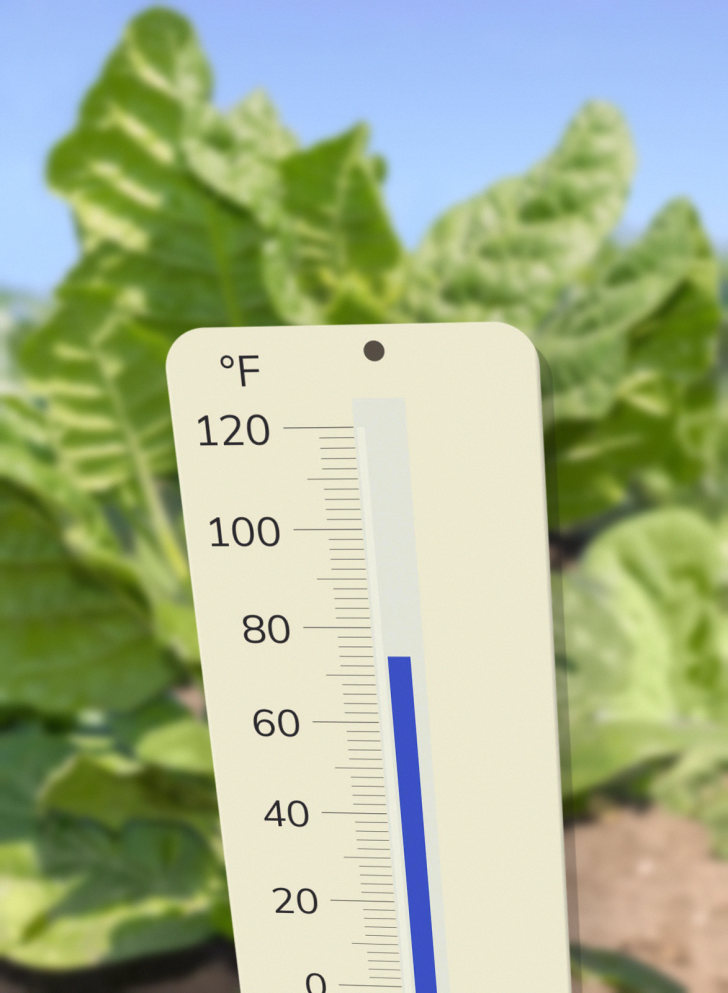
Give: **74** °F
